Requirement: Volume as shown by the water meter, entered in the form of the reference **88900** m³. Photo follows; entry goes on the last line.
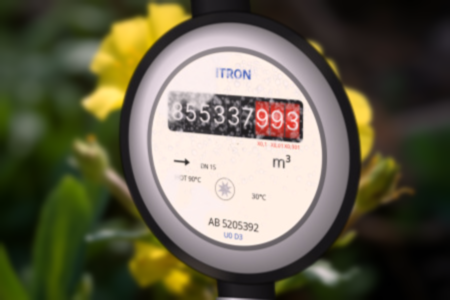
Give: **855337.993** m³
